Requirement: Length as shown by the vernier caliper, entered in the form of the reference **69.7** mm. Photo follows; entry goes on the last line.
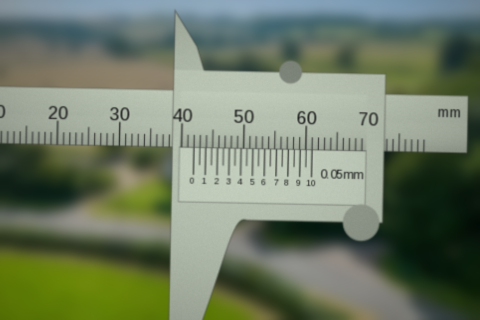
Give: **42.0** mm
